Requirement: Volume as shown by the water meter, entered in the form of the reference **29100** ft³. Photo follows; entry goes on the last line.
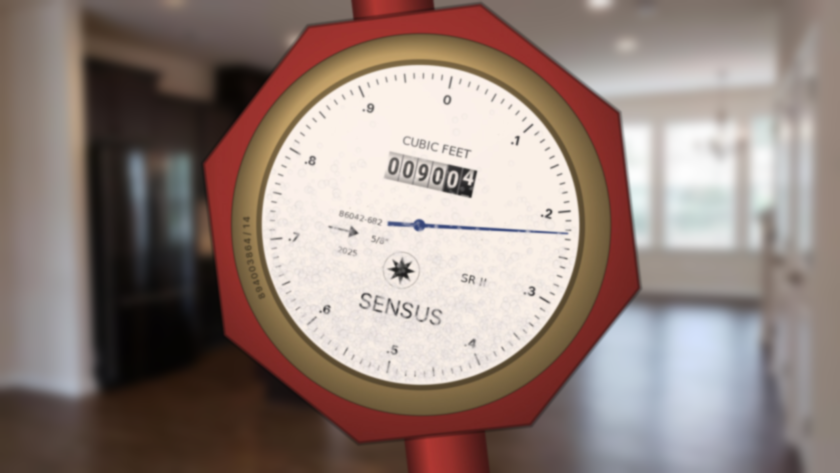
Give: **9004.22** ft³
